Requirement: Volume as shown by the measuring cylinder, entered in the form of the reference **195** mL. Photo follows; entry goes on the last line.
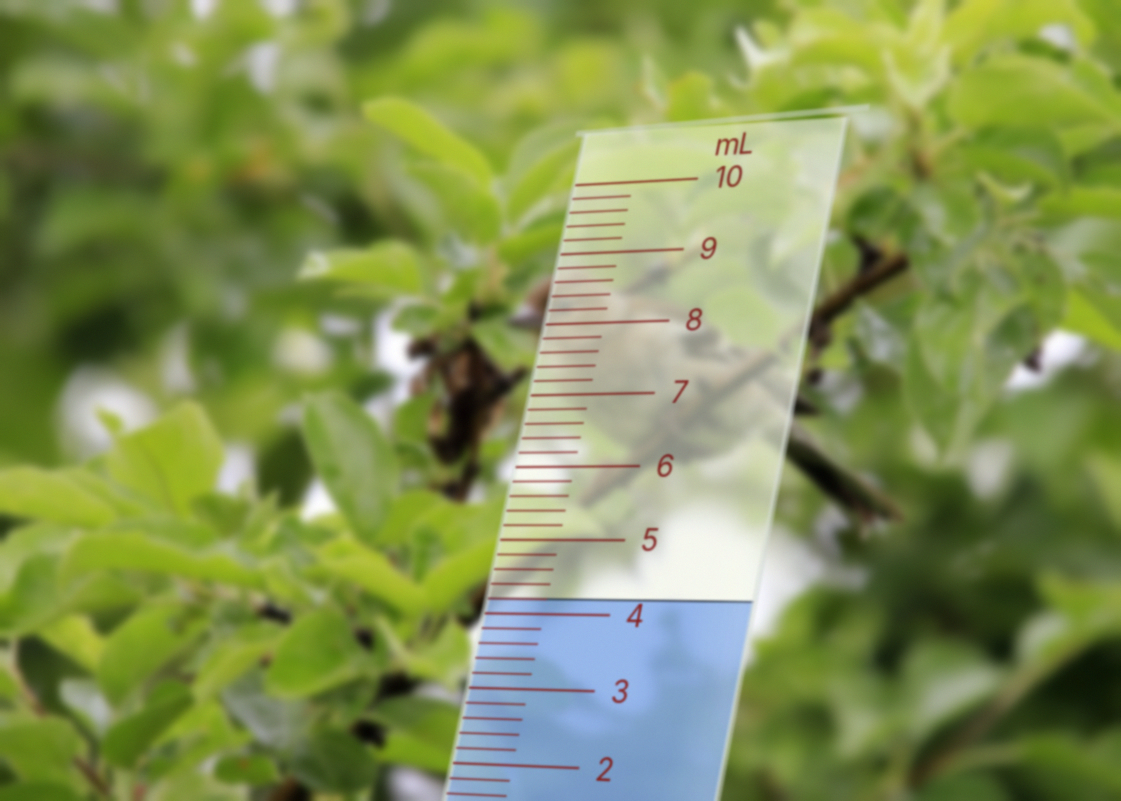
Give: **4.2** mL
